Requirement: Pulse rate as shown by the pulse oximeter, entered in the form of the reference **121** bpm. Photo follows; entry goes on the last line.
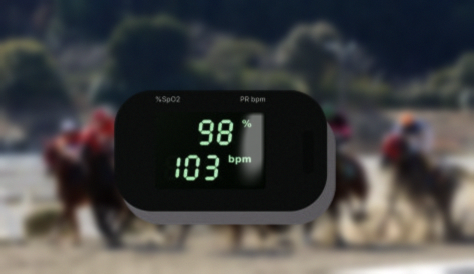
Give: **103** bpm
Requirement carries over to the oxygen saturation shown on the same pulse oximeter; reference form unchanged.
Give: **98** %
